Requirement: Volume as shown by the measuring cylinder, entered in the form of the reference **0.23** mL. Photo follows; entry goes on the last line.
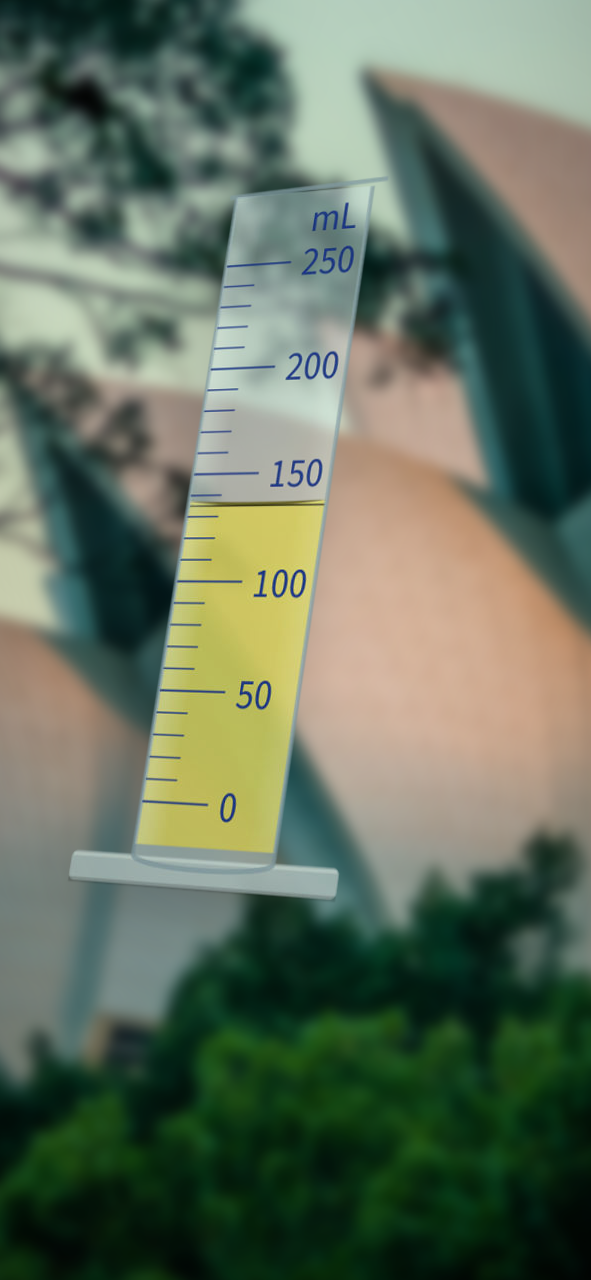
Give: **135** mL
